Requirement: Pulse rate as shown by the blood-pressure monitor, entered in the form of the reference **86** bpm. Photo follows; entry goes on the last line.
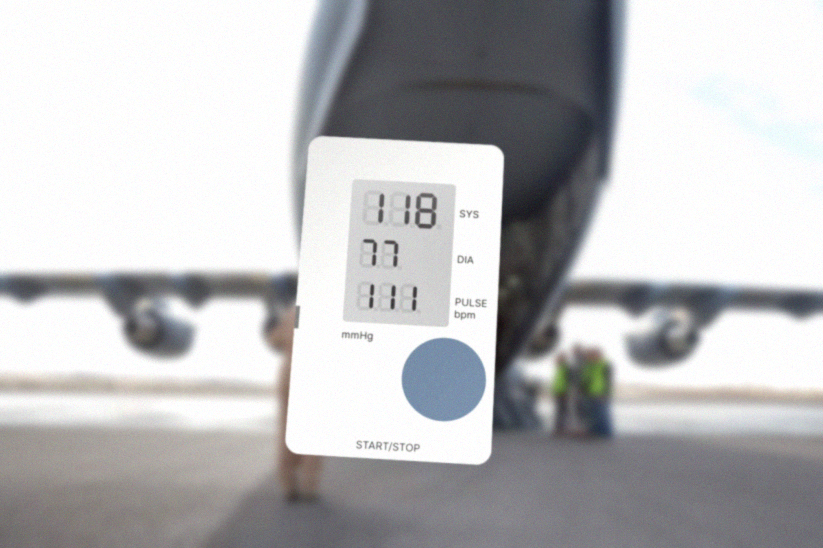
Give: **111** bpm
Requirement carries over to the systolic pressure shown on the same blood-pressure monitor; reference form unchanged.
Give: **118** mmHg
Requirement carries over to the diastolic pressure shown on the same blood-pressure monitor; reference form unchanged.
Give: **77** mmHg
